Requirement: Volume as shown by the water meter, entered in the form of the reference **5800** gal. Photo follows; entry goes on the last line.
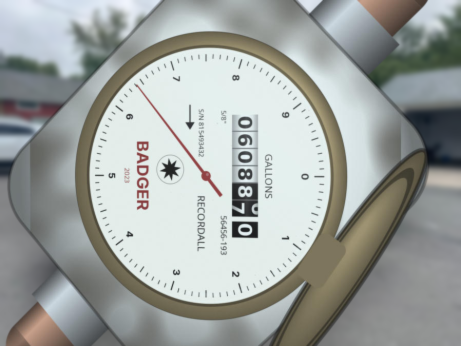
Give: **608866.4** gal
